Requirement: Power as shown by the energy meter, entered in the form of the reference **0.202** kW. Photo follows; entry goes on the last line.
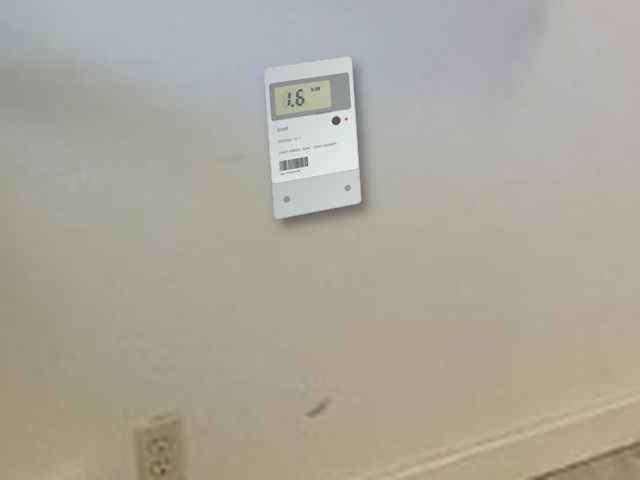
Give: **1.6** kW
